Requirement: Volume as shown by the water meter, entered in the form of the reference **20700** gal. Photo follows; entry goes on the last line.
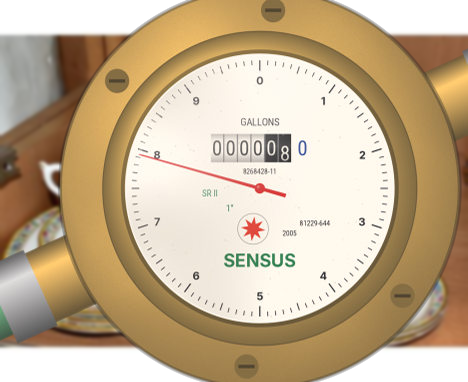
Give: **77.9** gal
